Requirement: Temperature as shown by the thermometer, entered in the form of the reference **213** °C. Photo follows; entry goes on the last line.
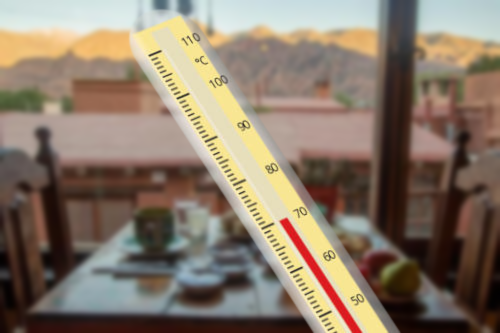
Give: **70** °C
